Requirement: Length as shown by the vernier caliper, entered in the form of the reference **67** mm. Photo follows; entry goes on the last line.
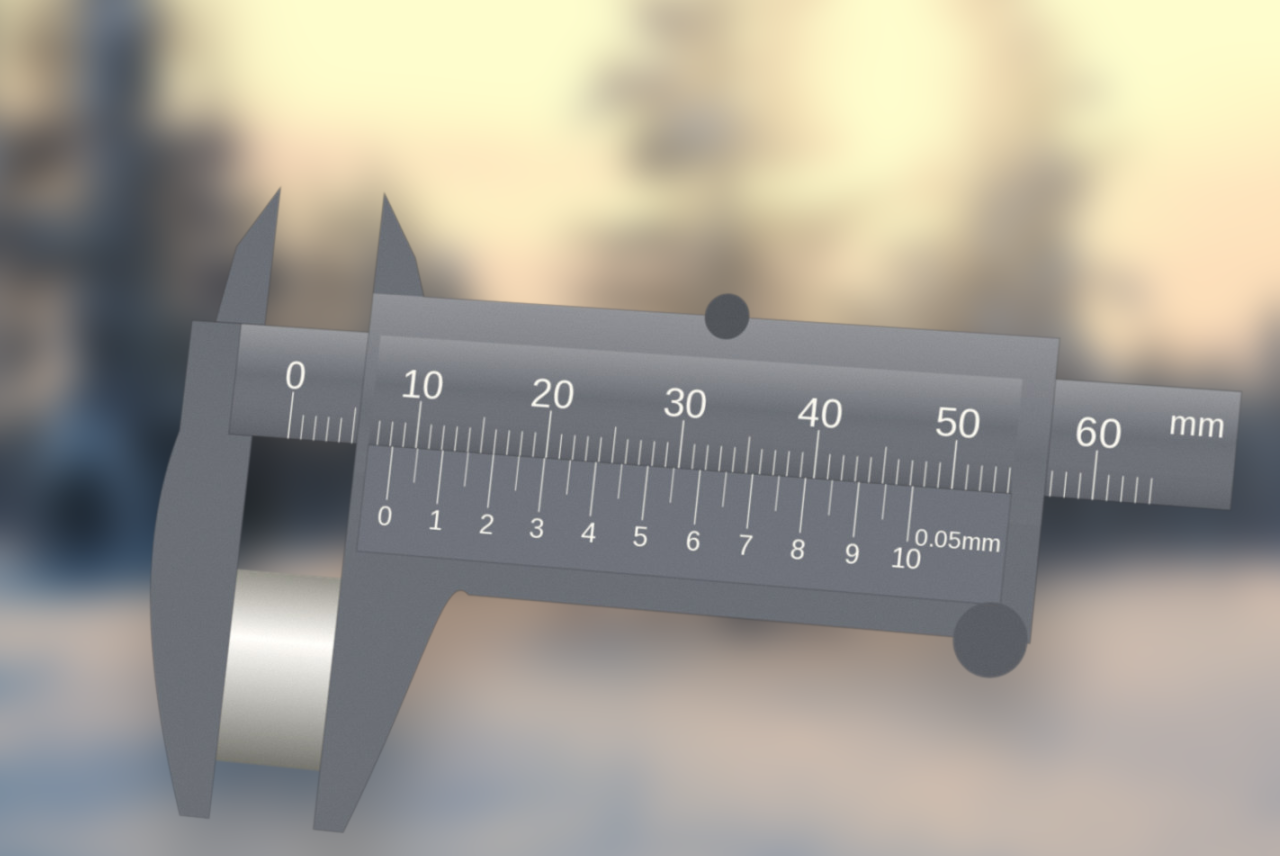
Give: **8.2** mm
